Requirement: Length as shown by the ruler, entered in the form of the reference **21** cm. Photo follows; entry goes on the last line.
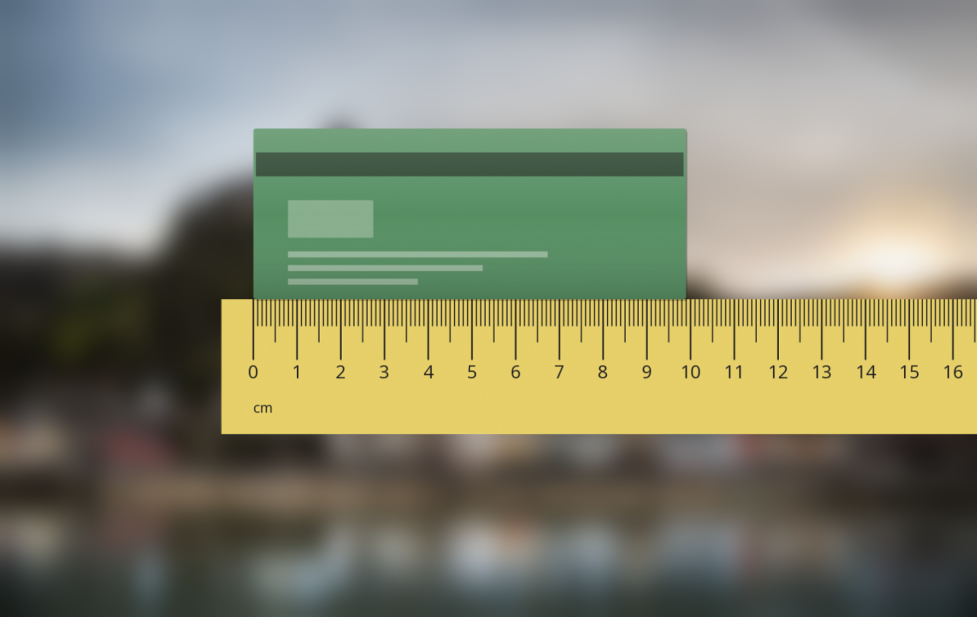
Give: **9.9** cm
